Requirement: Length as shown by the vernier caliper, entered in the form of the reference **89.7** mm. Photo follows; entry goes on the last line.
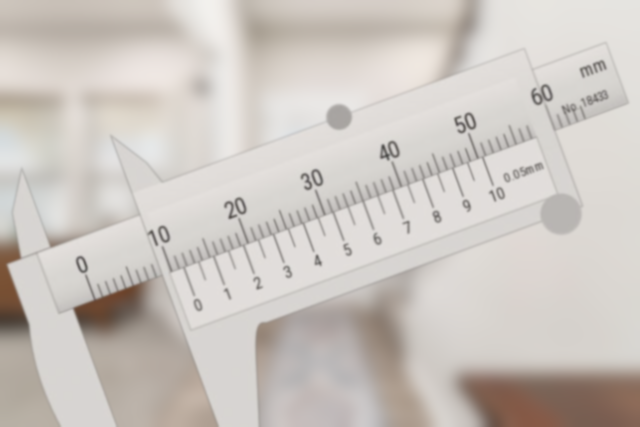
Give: **11.6** mm
